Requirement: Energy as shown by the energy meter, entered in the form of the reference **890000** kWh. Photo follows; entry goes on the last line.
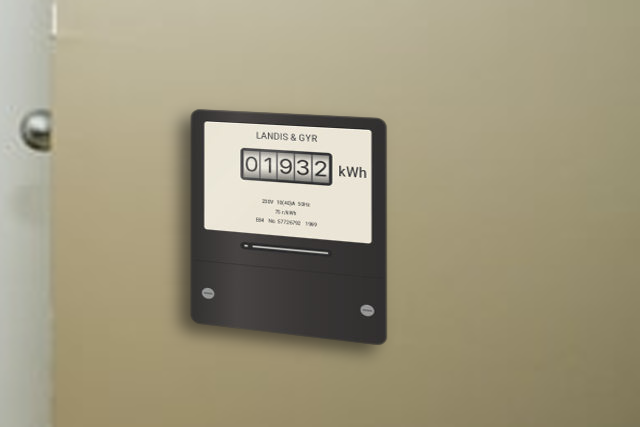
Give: **1932** kWh
